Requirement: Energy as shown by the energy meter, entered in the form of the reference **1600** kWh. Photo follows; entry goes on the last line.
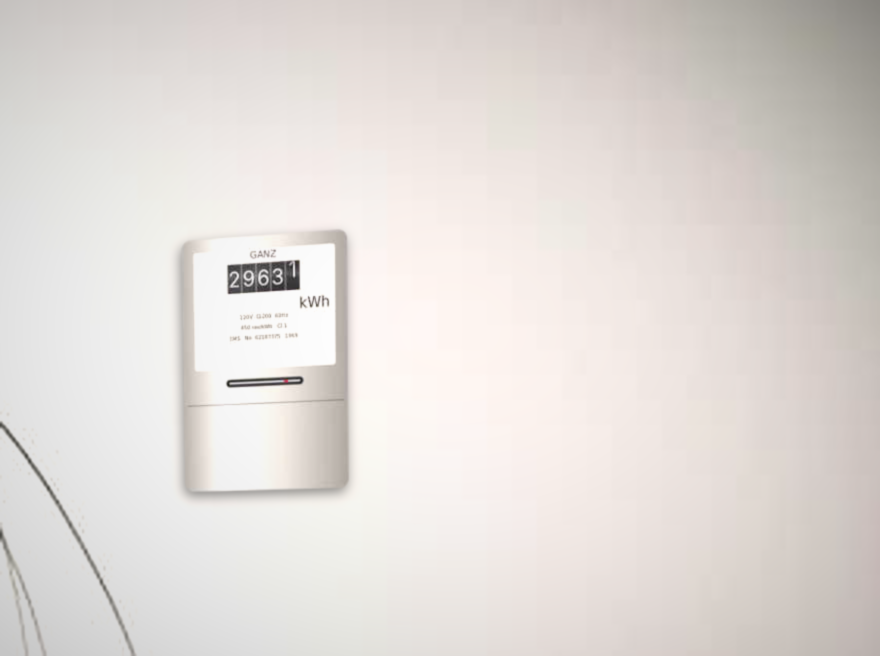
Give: **29631** kWh
